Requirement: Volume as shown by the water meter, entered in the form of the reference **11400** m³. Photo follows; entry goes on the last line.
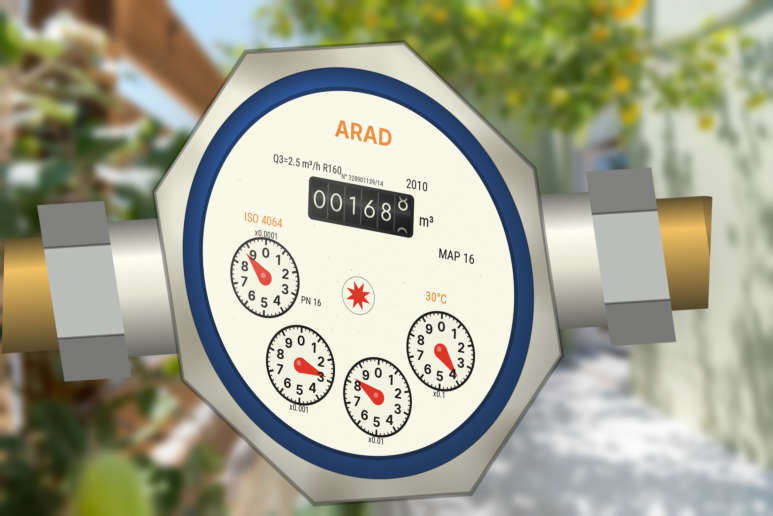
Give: **1688.3828** m³
